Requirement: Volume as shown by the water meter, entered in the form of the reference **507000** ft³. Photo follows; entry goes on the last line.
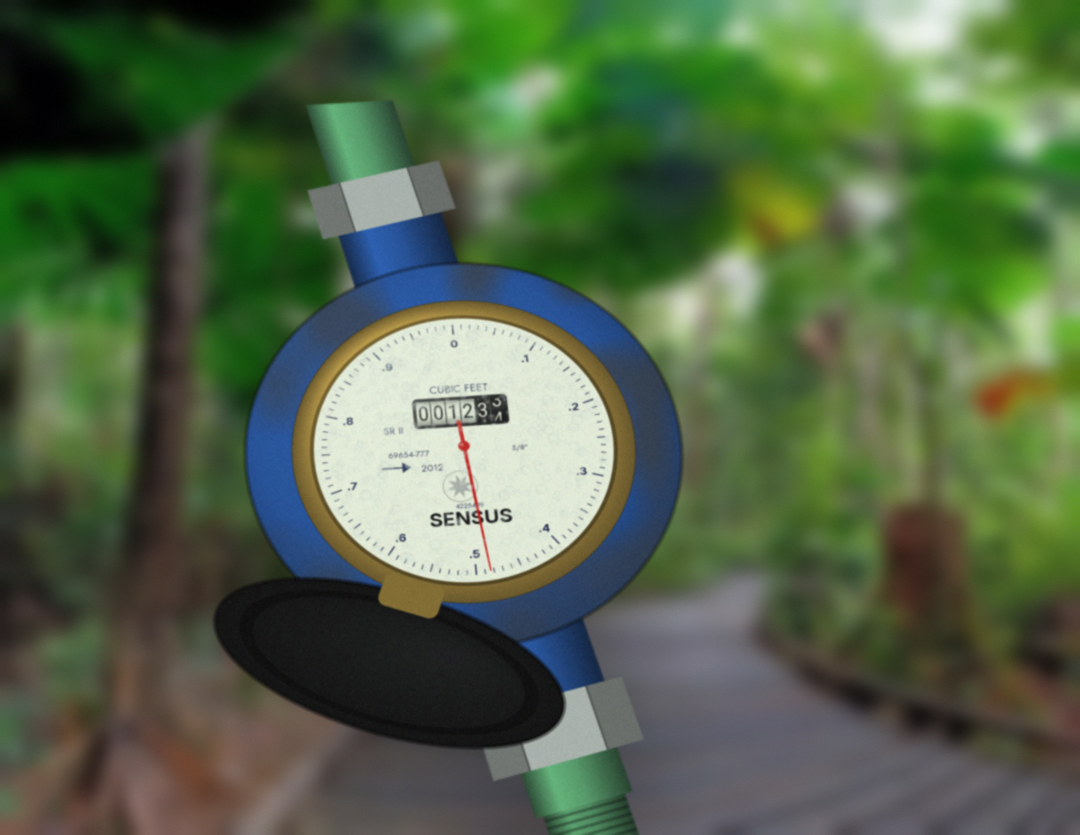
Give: **1233.48** ft³
